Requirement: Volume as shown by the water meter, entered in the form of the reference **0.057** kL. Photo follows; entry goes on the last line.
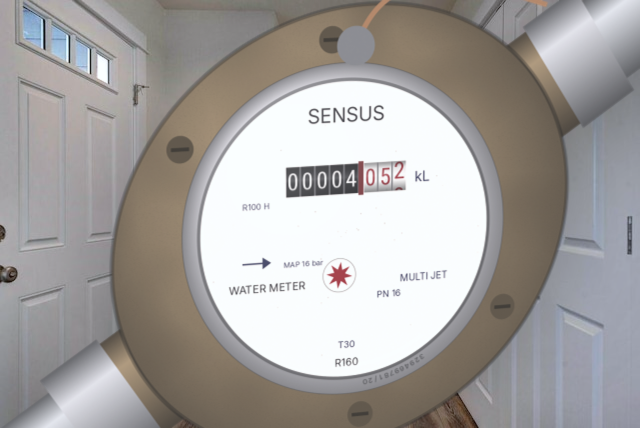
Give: **4.052** kL
